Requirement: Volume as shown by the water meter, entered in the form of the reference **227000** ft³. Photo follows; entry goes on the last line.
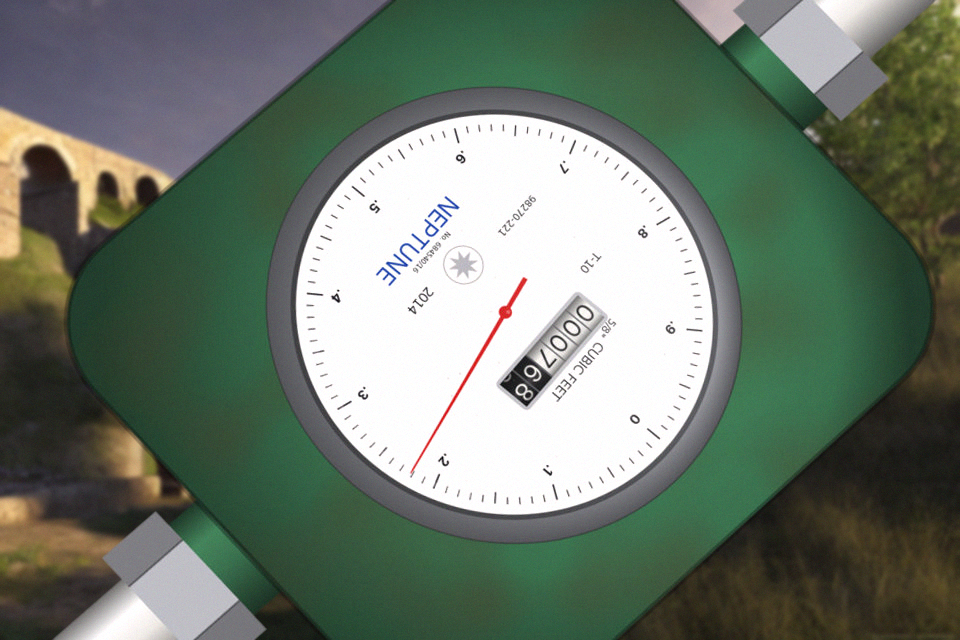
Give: **768.22** ft³
